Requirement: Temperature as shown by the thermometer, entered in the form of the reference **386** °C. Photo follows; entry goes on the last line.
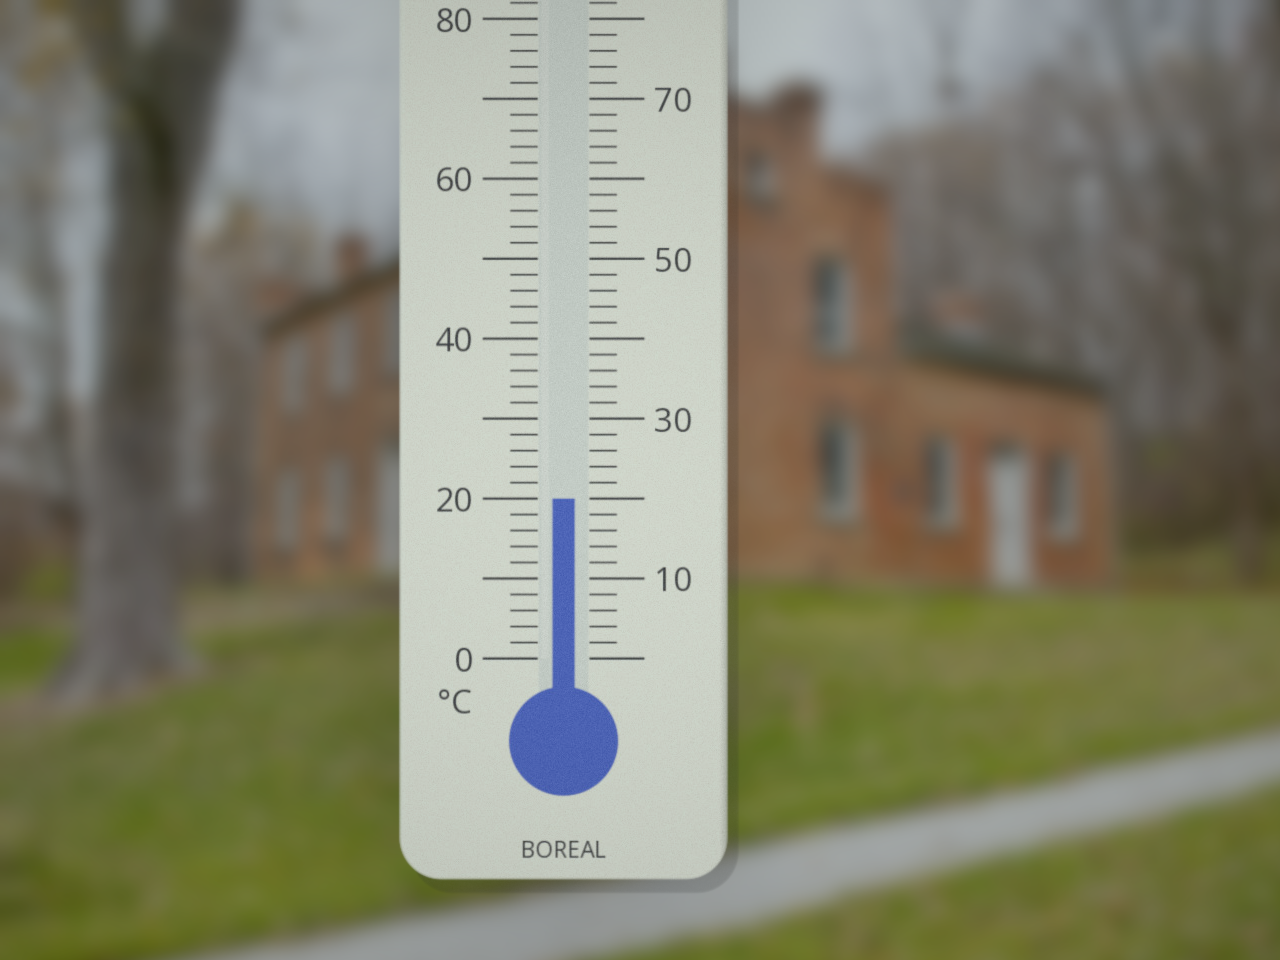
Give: **20** °C
